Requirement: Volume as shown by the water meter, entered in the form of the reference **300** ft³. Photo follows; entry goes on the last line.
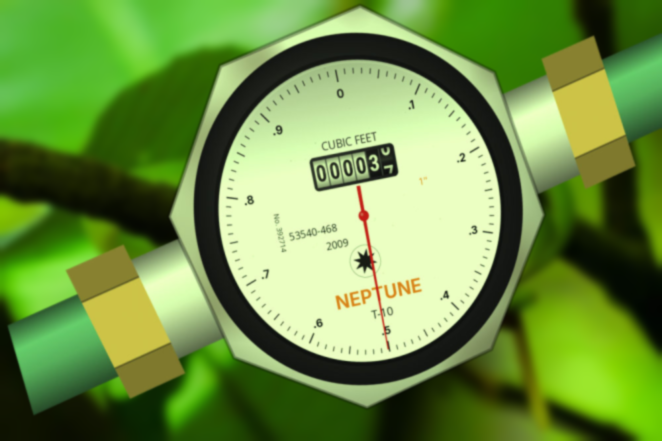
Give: **36.50** ft³
